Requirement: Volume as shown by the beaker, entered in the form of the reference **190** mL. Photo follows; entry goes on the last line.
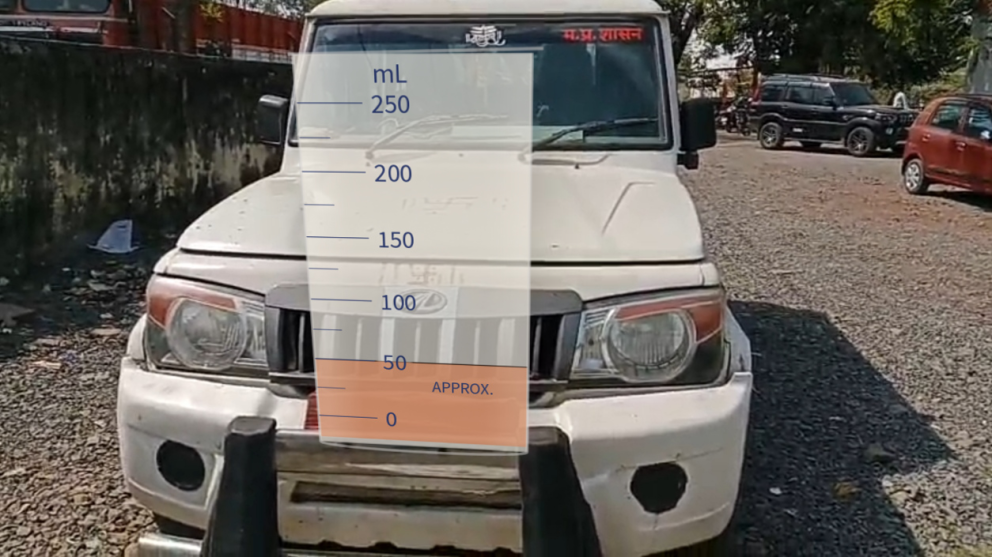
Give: **50** mL
